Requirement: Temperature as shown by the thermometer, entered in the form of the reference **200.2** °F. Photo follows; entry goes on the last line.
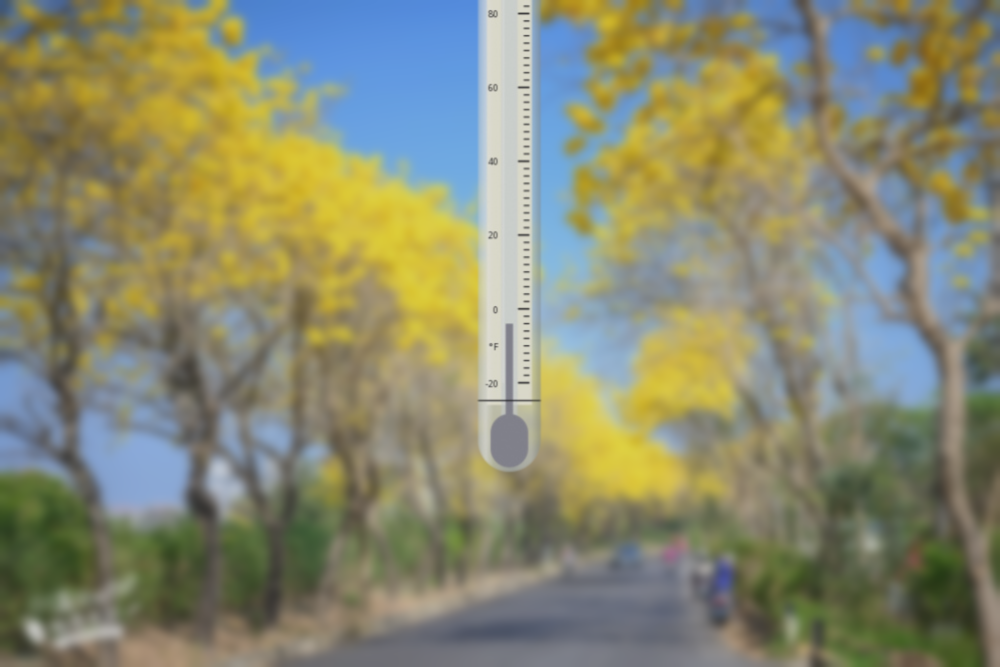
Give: **-4** °F
